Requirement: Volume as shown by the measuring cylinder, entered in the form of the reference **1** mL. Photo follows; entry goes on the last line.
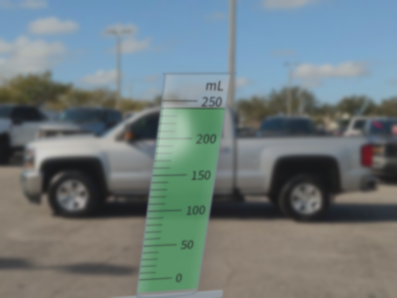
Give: **240** mL
